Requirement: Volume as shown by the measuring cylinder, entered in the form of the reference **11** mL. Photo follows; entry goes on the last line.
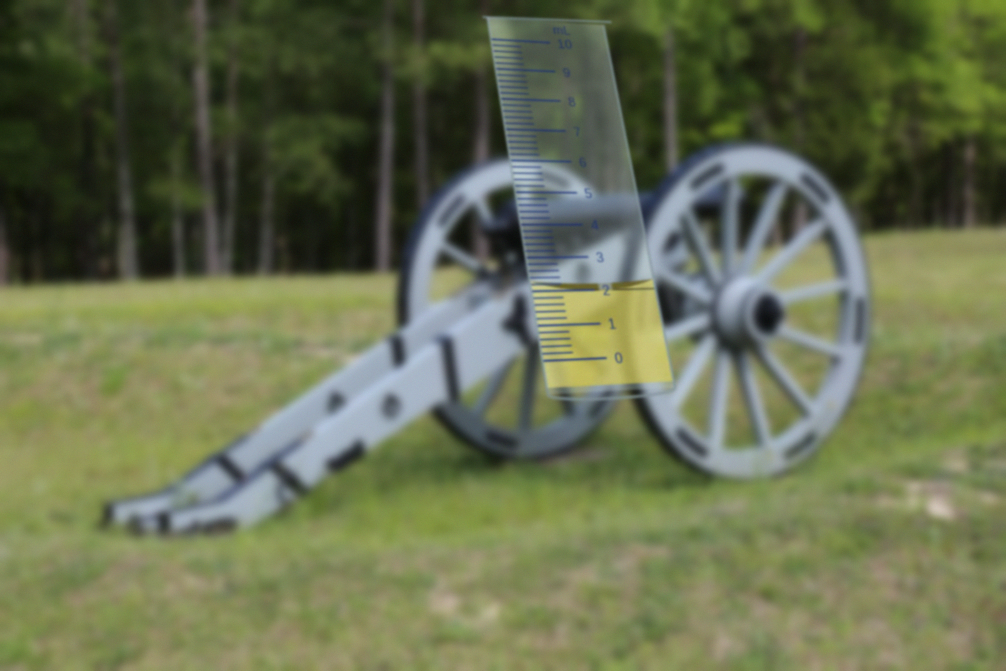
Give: **2** mL
